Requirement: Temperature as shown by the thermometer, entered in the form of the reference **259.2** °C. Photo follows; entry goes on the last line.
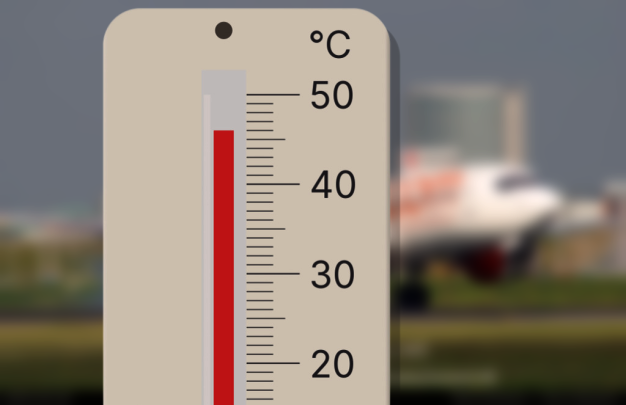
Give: **46** °C
